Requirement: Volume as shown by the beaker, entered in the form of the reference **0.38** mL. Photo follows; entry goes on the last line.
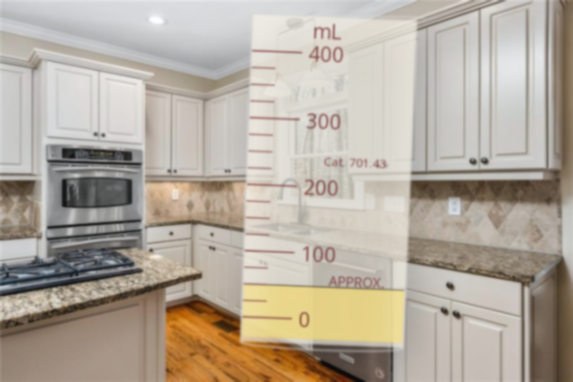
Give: **50** mL
